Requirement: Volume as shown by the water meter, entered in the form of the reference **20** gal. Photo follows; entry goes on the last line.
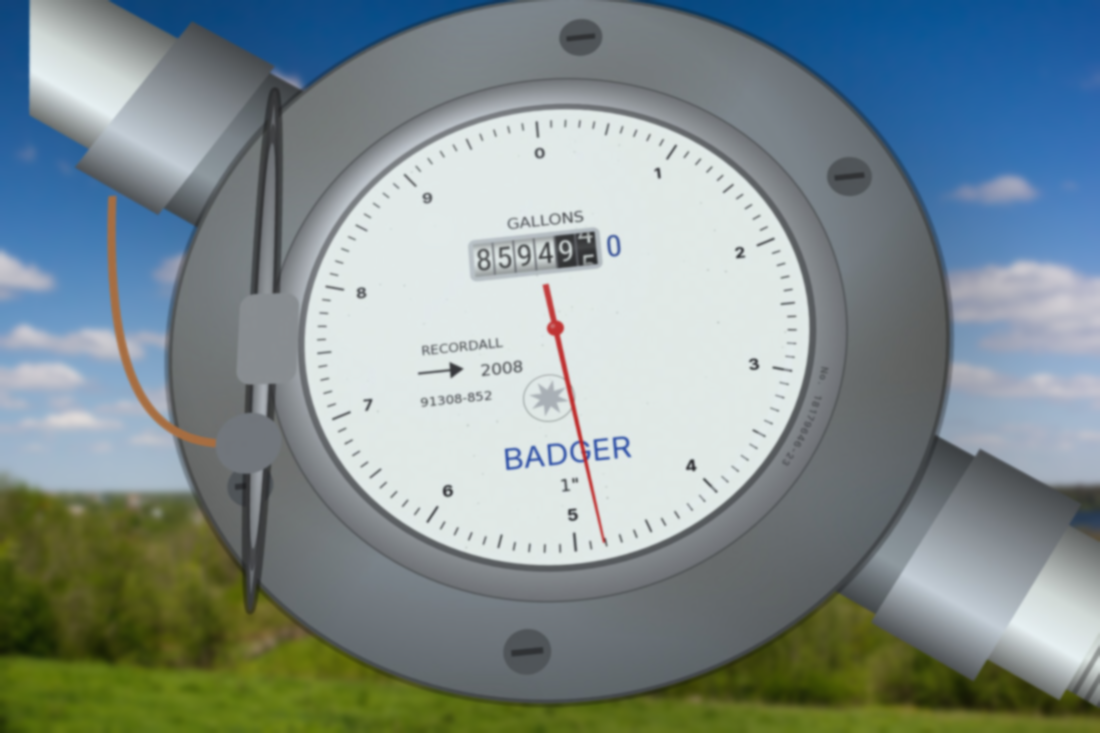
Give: **8594944.8** gal
